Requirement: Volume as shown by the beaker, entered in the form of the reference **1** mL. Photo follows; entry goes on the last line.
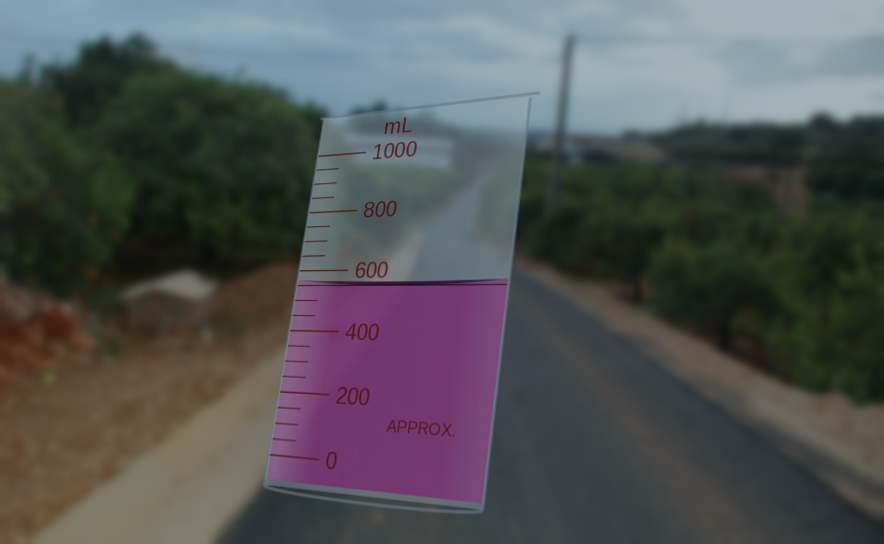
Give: **550** mL
